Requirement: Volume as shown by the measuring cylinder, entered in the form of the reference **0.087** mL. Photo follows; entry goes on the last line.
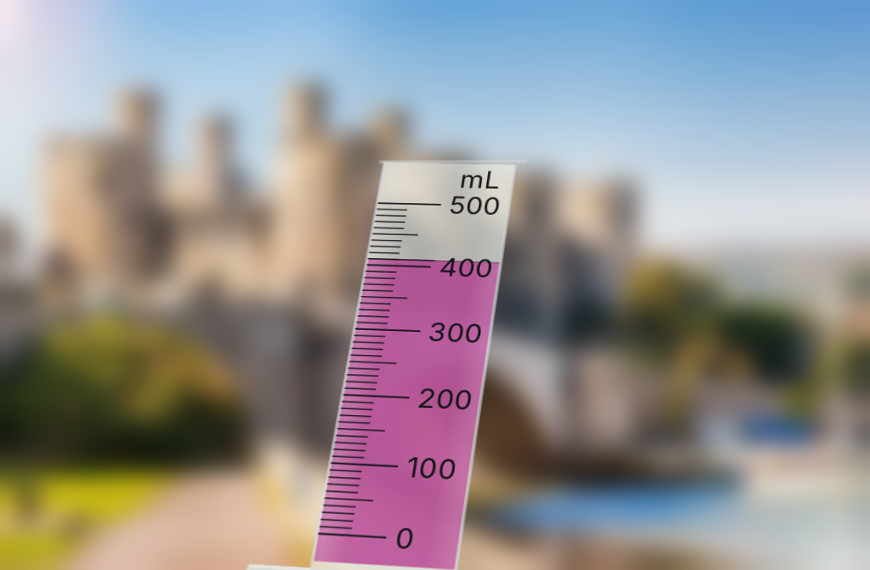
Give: **410** mL
